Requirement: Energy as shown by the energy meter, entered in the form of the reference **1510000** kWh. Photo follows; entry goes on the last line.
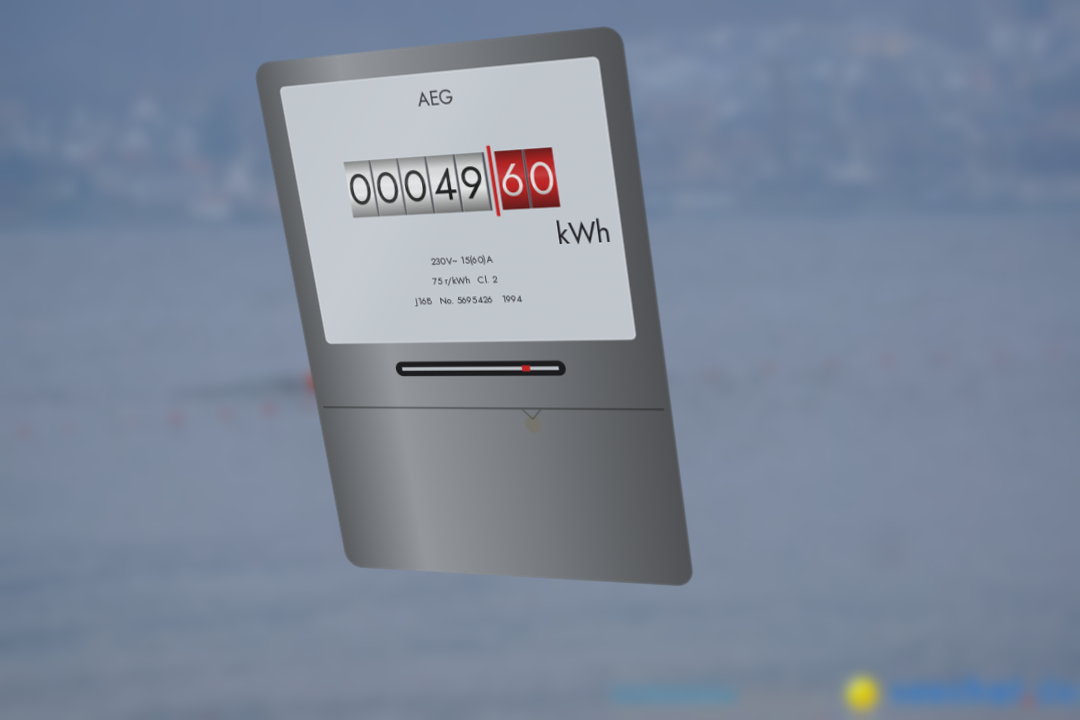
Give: **49.60** kWh
